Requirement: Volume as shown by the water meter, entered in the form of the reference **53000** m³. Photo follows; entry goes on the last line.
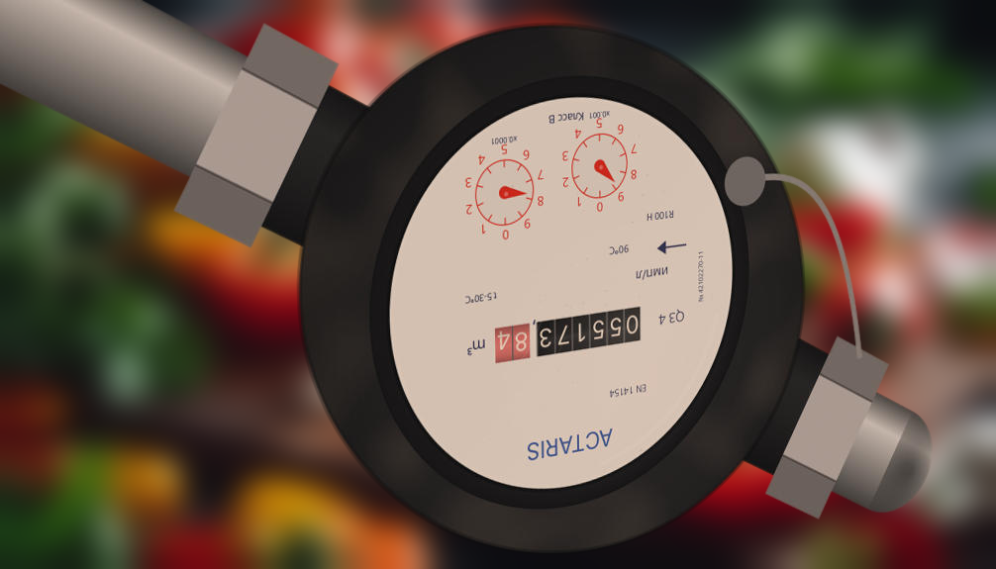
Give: **55173.8387** m³
